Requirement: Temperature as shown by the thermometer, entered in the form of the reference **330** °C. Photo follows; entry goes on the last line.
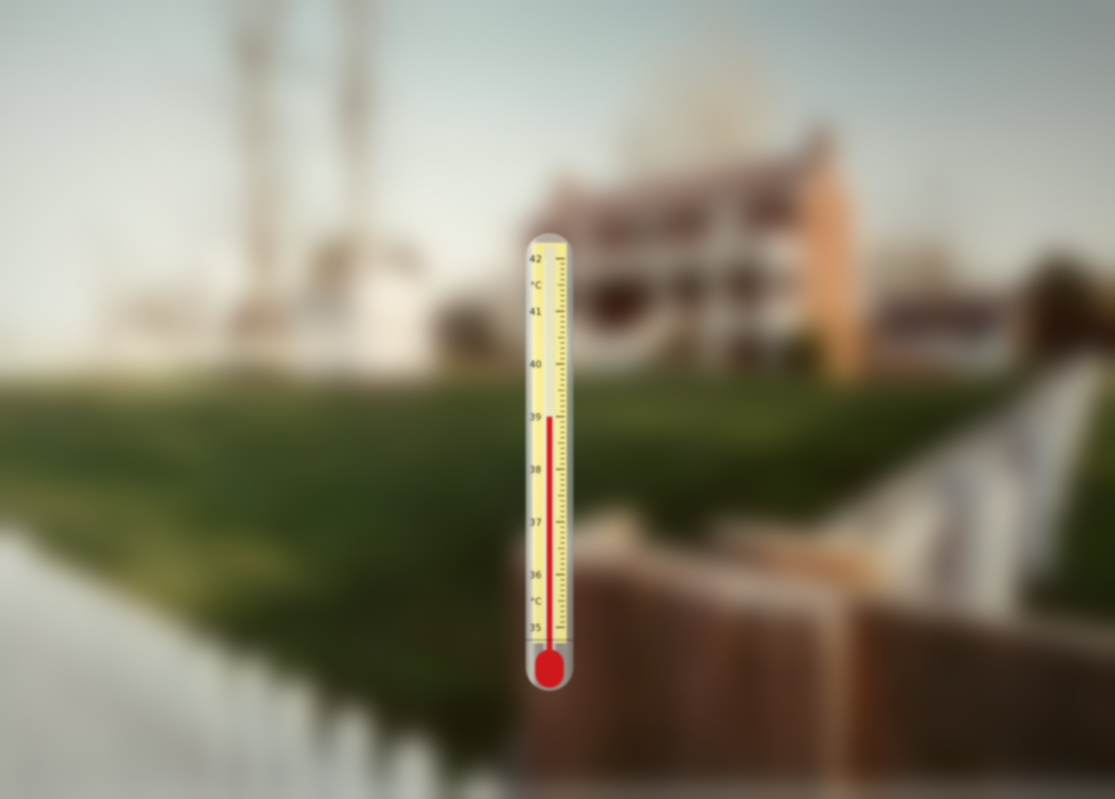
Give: **39** °C
